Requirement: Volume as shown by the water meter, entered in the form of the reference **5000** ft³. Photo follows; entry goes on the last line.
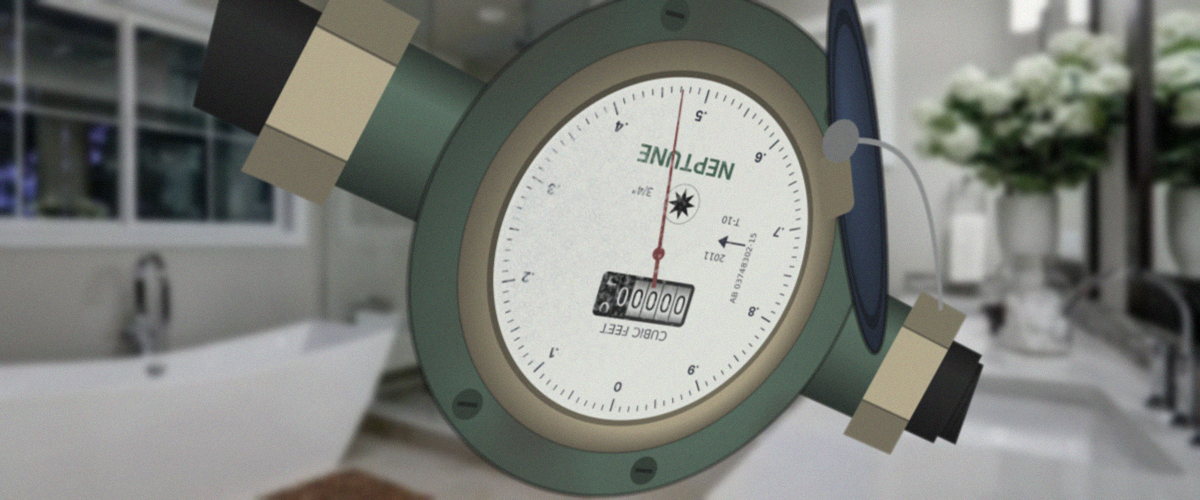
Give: **6.47** ft³
